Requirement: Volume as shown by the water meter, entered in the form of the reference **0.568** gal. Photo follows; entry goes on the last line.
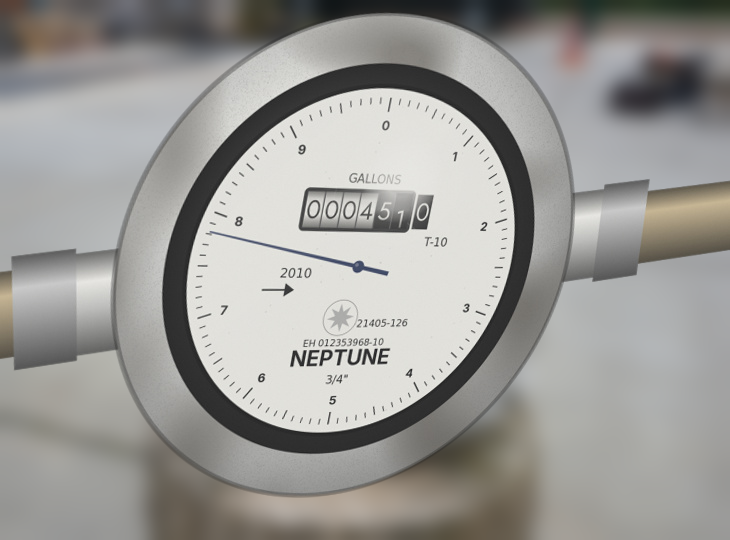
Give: **4507.8** gal
